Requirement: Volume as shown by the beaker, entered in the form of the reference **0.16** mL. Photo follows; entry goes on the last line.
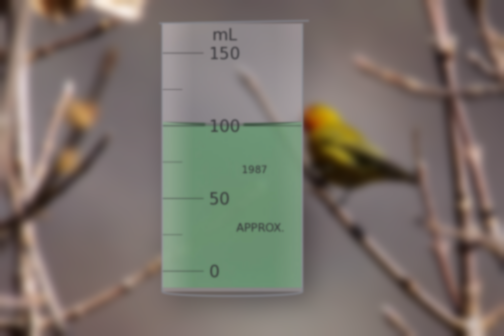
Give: **100** mL
